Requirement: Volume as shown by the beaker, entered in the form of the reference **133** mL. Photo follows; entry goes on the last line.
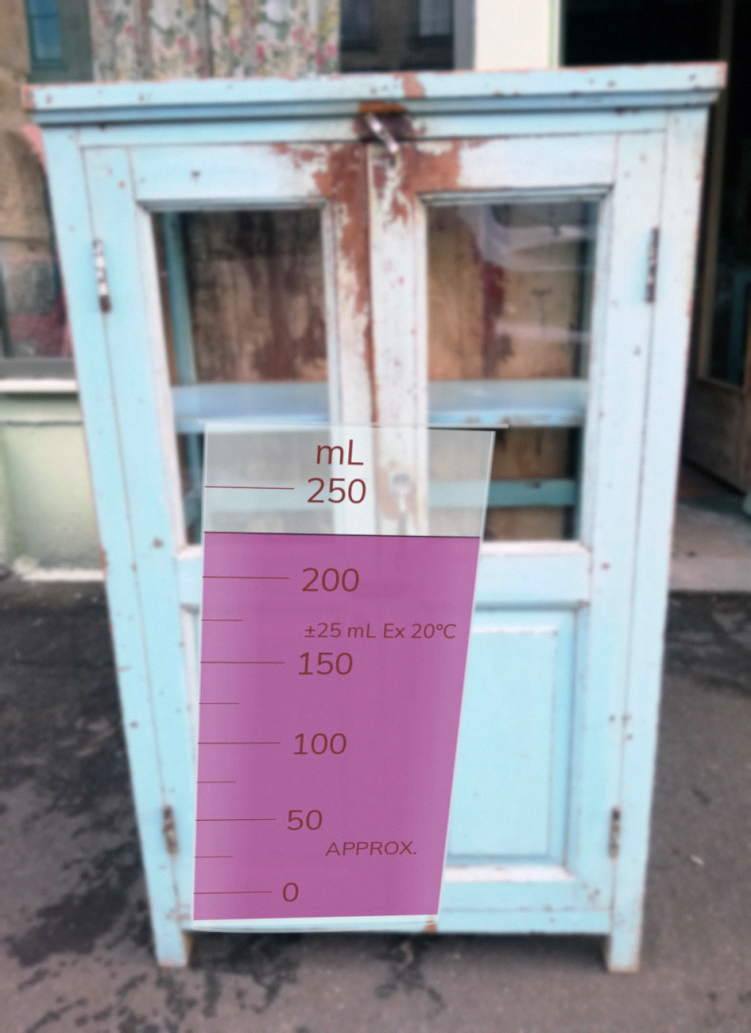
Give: **225** mL
